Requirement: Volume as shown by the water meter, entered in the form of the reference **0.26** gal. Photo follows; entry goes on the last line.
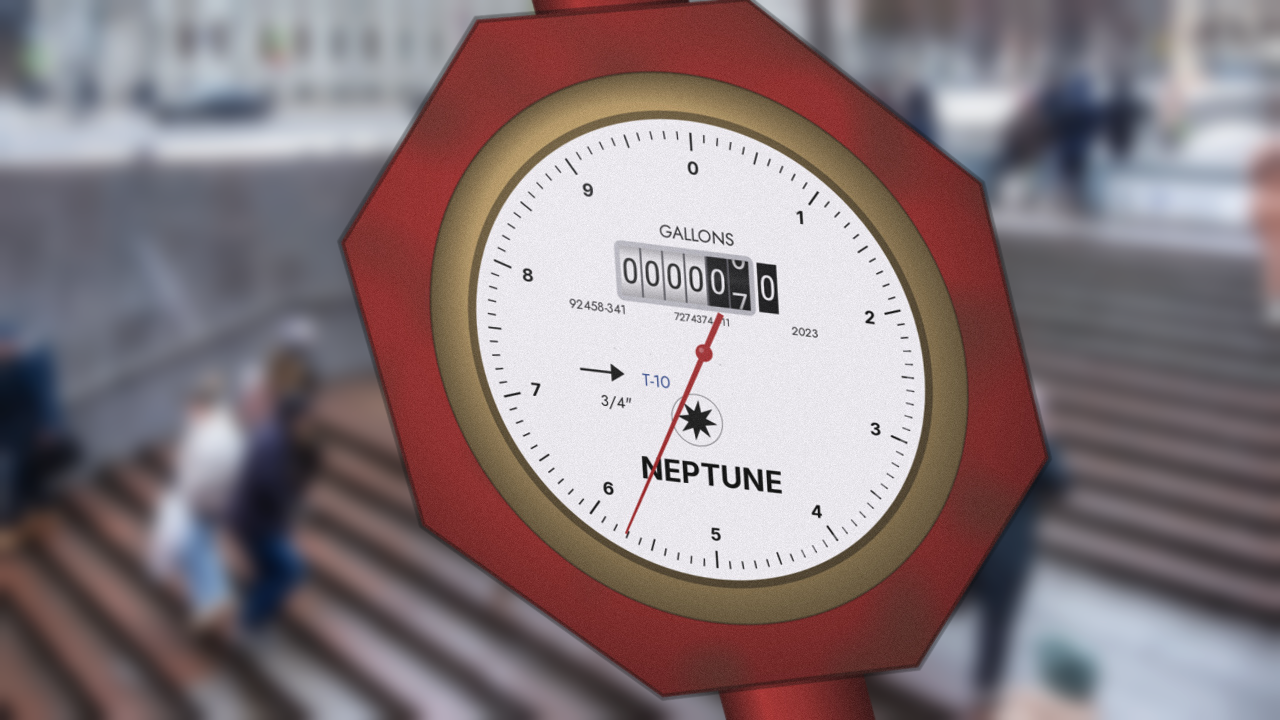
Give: **65.7** gal
